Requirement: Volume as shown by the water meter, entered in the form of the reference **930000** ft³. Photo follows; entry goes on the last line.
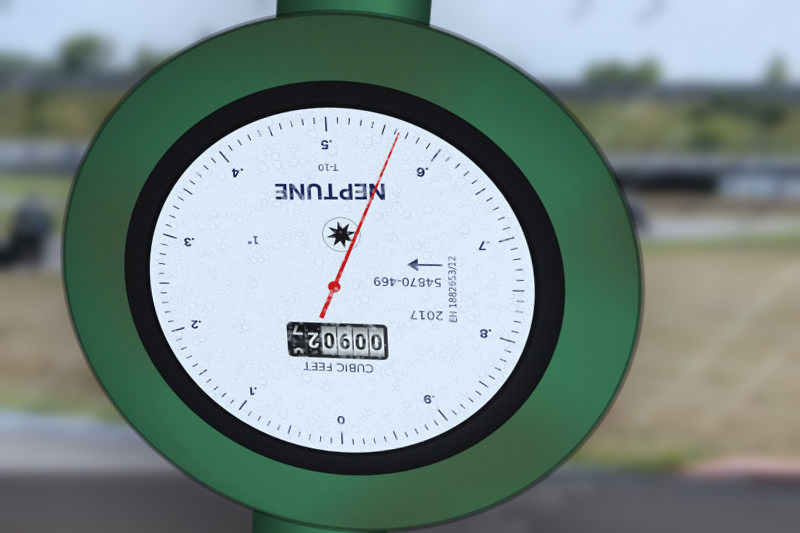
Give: **9026.56** ft³
